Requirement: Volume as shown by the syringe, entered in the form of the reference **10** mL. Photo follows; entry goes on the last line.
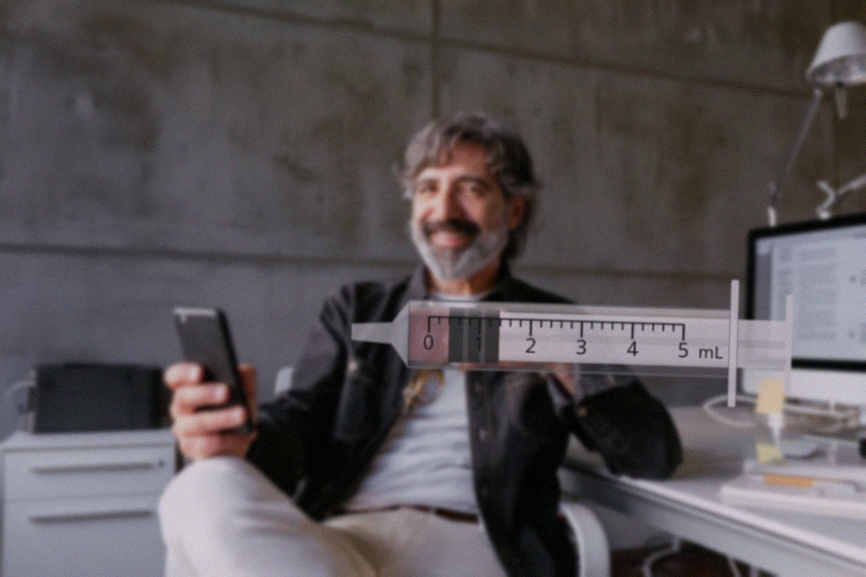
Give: **0.4** mL
